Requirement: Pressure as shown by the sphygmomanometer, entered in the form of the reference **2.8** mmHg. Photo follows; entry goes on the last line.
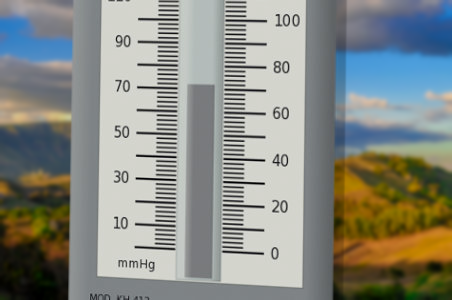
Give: **72** mmHg
